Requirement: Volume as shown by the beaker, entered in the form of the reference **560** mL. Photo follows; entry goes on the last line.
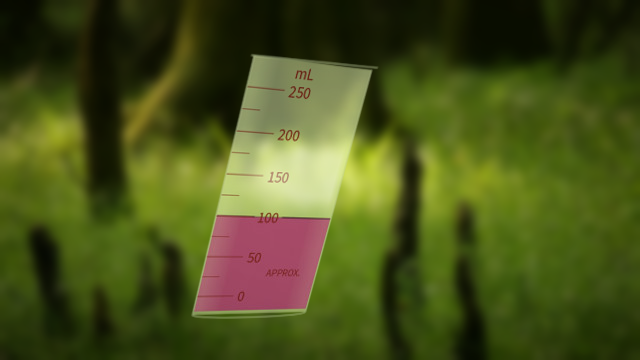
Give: **100** mL
